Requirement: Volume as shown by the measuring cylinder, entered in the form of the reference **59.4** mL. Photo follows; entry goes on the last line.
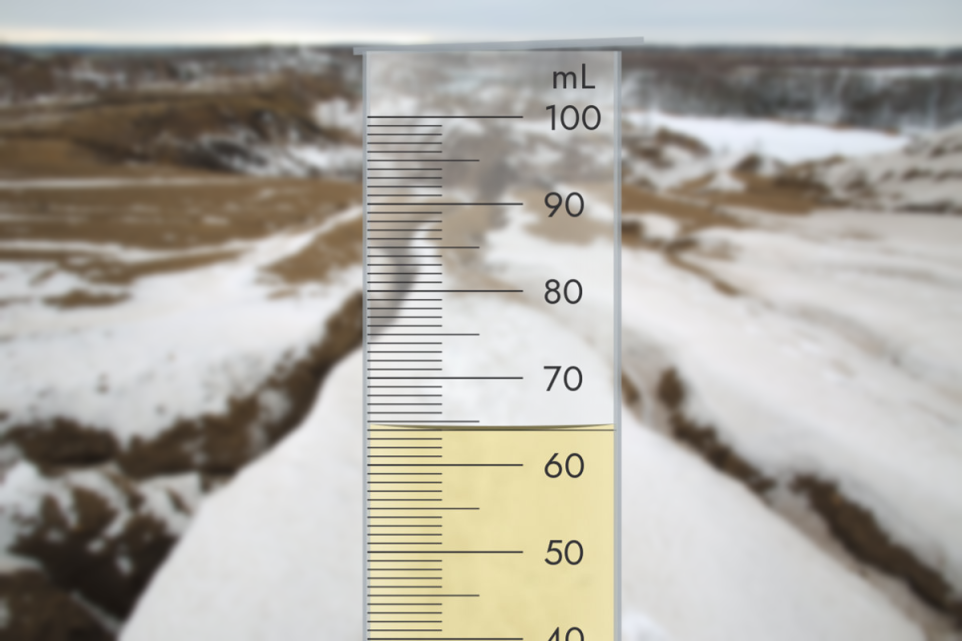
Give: **64** mL
